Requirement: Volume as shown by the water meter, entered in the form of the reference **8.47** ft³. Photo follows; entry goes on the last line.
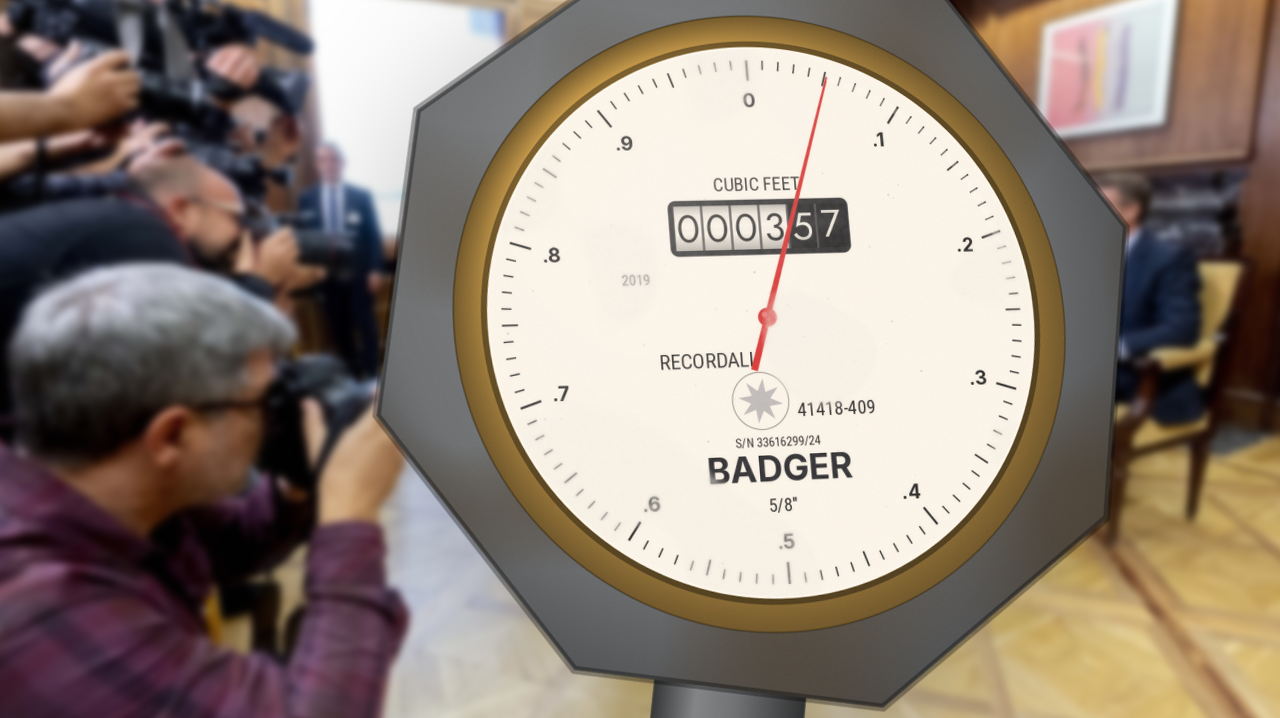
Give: **357.05** ft³
